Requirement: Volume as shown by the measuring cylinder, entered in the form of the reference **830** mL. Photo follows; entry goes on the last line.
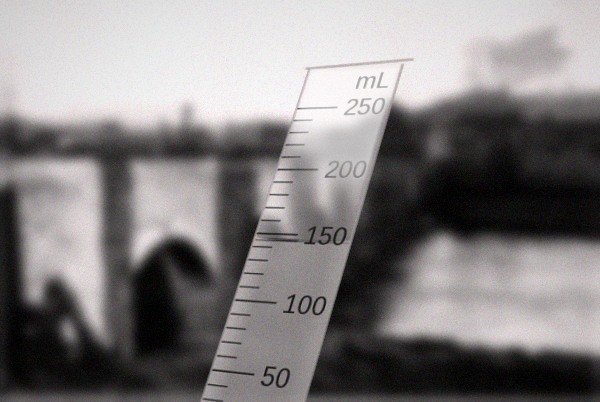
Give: **145** mL
